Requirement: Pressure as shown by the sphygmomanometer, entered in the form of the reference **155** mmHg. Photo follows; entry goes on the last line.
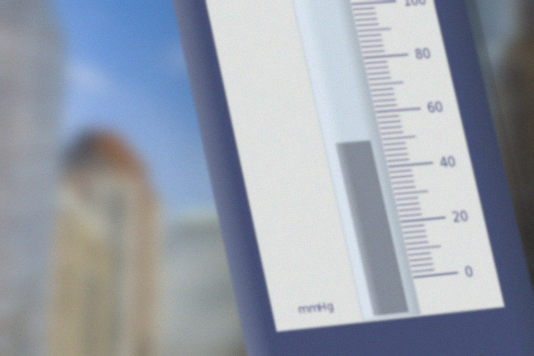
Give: **50** mmHg
